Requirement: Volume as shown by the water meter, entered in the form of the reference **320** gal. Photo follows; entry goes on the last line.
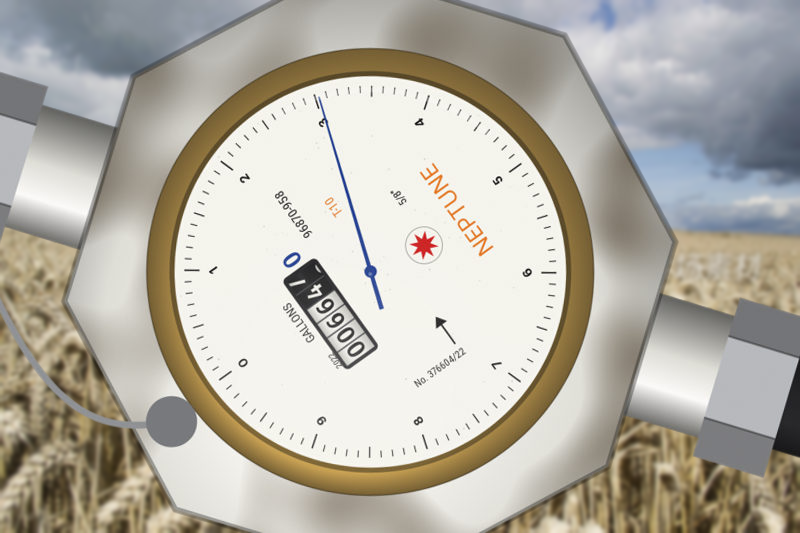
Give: **66473.0** gal
